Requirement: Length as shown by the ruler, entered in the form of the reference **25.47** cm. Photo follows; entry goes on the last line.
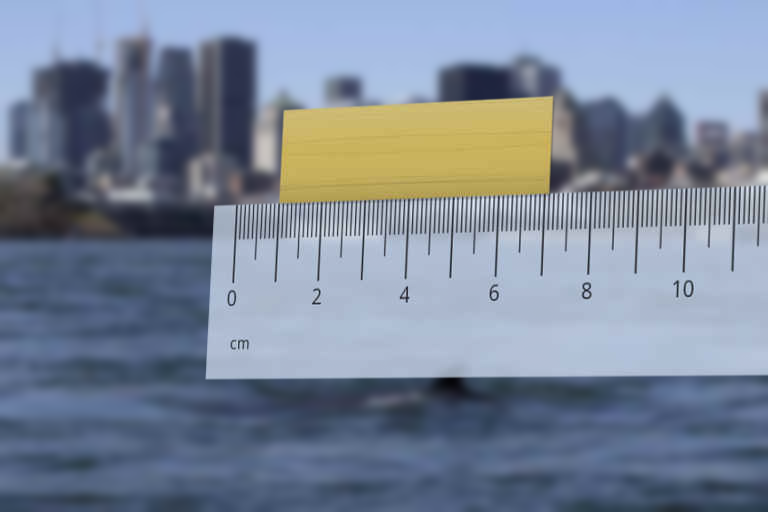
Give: **6.1** cm
